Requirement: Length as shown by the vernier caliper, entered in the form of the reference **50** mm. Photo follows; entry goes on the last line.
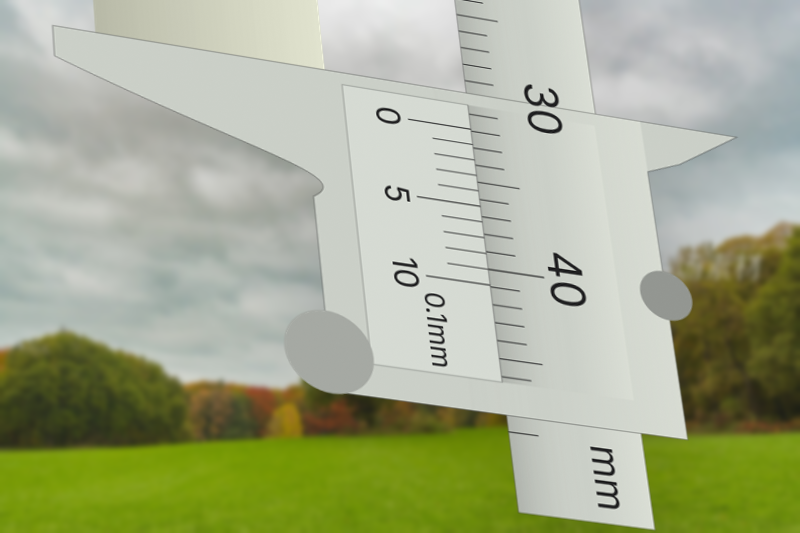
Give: **31.9** mm
